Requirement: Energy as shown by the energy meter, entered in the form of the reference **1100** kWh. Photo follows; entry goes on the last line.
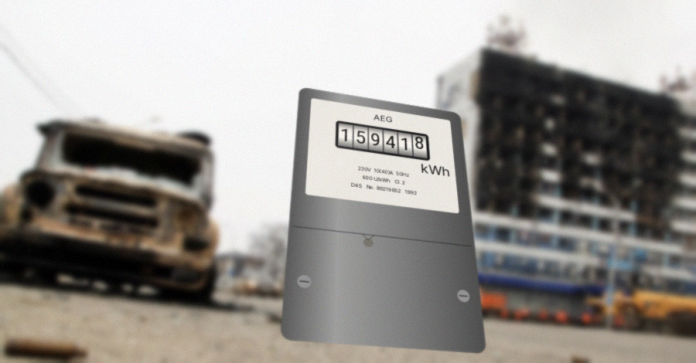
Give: **159418** kWh
